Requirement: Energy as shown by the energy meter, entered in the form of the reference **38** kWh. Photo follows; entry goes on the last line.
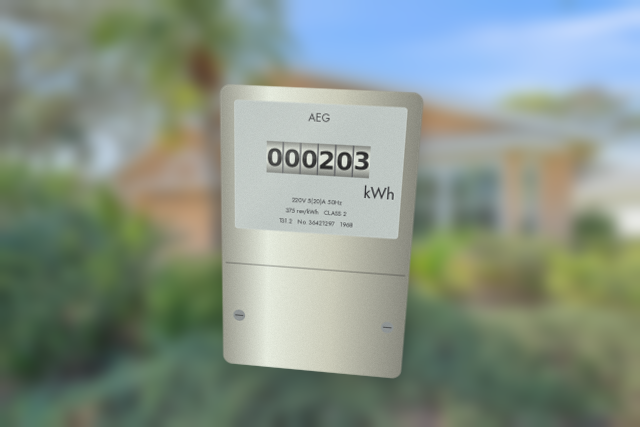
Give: **203** kWh
